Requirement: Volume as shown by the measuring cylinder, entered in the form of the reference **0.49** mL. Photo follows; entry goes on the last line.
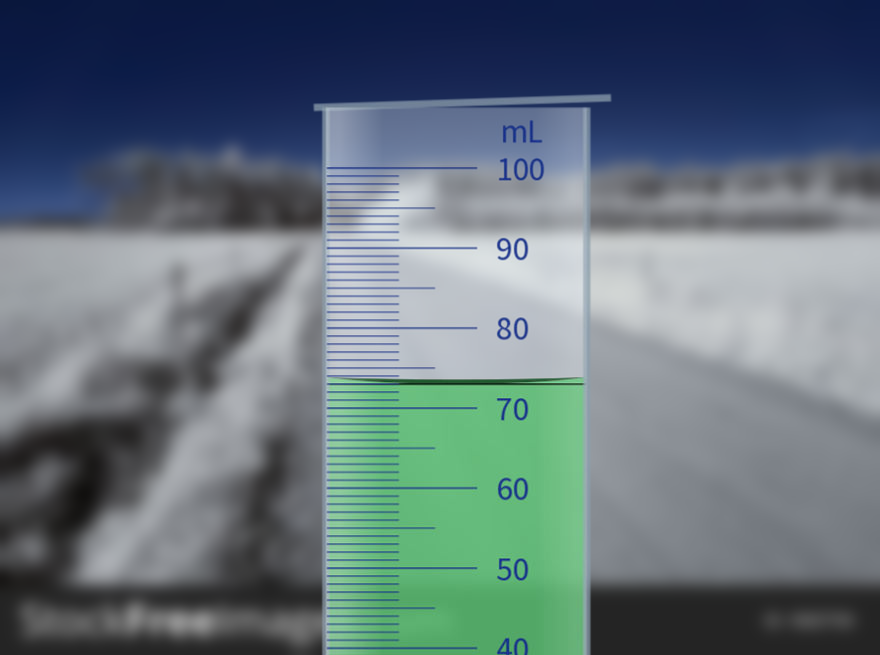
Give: **73** mL
